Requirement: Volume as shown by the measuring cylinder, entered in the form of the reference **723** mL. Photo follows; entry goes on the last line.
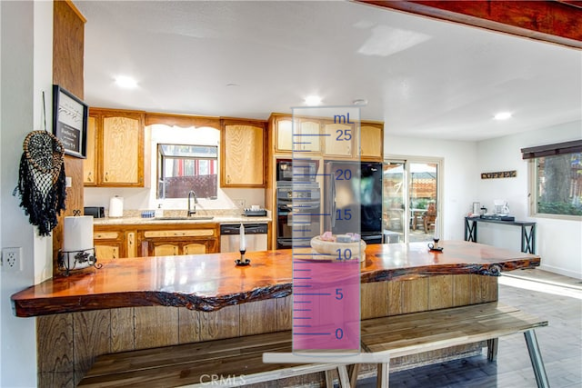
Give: **9** mL
